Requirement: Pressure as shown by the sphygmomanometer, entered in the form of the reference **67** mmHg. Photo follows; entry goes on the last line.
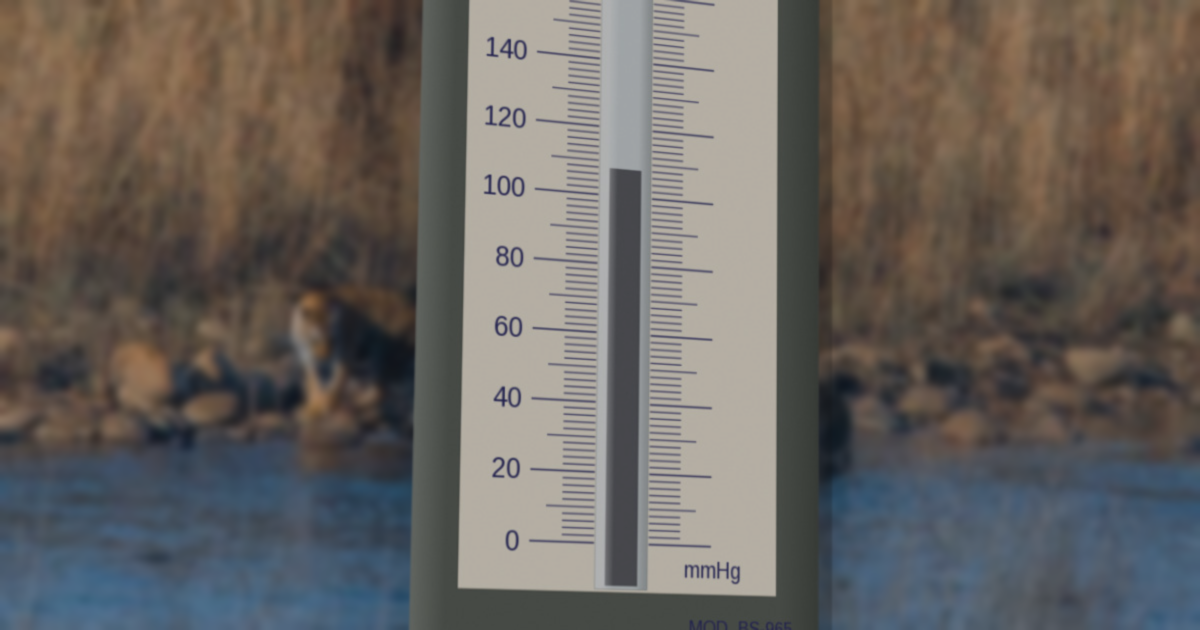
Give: **108** mmHg
